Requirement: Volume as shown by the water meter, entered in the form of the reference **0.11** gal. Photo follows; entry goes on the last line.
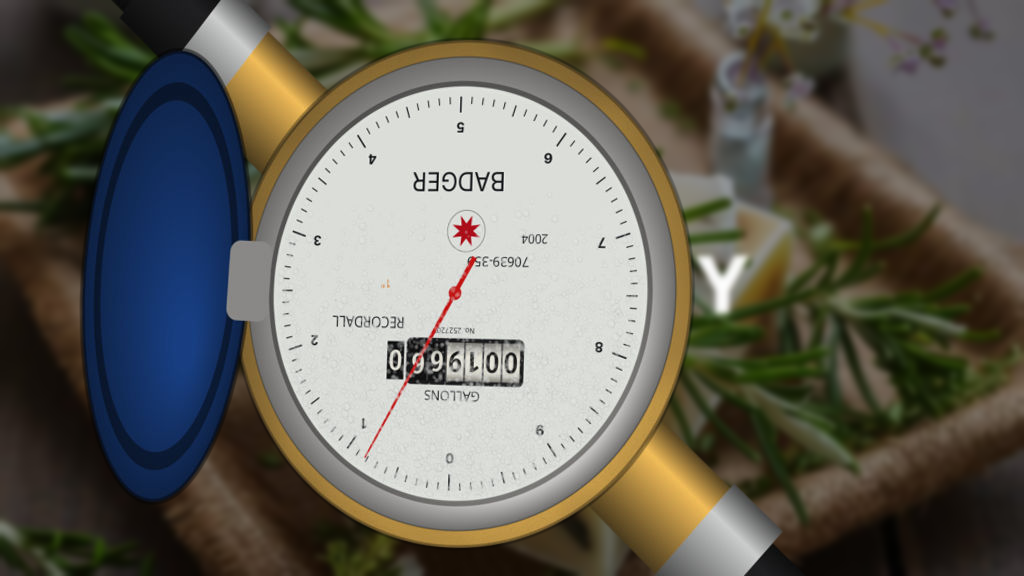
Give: **19660.8** gal
